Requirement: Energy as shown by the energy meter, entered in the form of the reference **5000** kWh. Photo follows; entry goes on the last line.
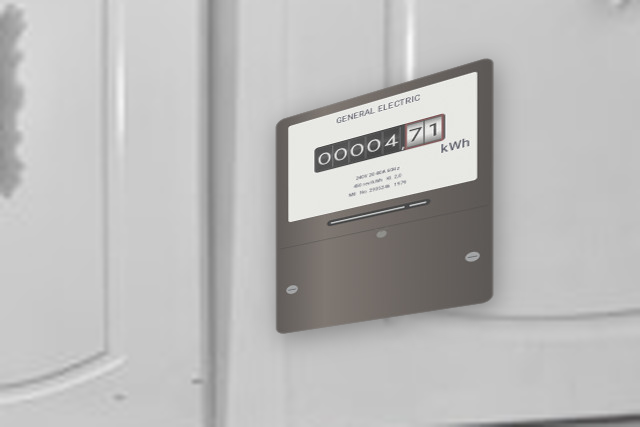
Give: **4.71** kWh
